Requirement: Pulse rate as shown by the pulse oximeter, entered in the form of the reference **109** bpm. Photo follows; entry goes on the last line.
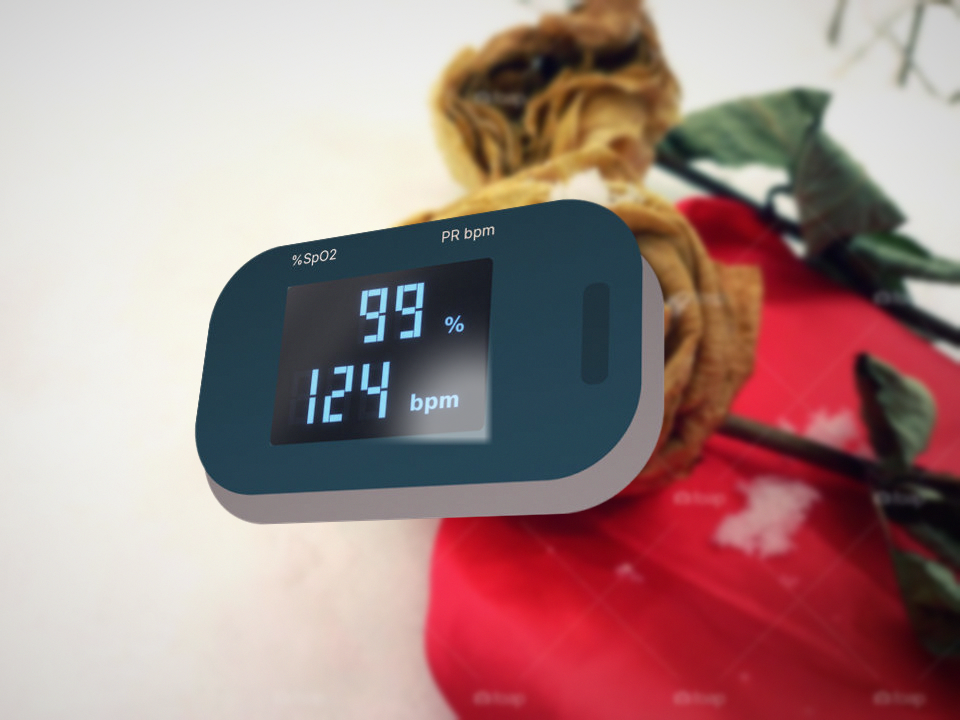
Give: **124** bpm
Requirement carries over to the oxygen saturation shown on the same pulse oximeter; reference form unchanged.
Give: **99** %
